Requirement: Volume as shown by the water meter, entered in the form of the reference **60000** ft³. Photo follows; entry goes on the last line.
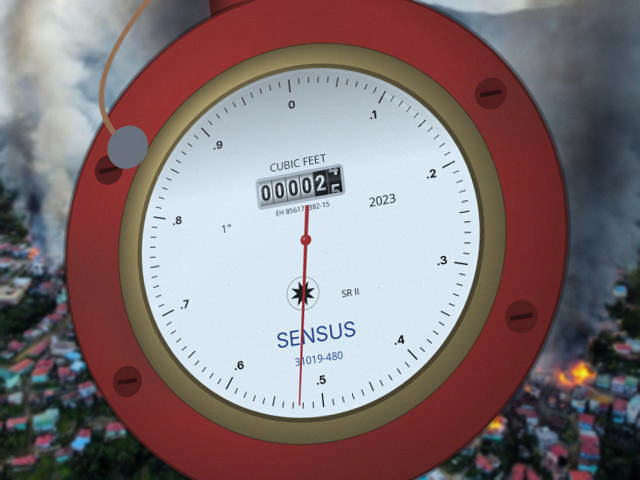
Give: **24.52** ft³
